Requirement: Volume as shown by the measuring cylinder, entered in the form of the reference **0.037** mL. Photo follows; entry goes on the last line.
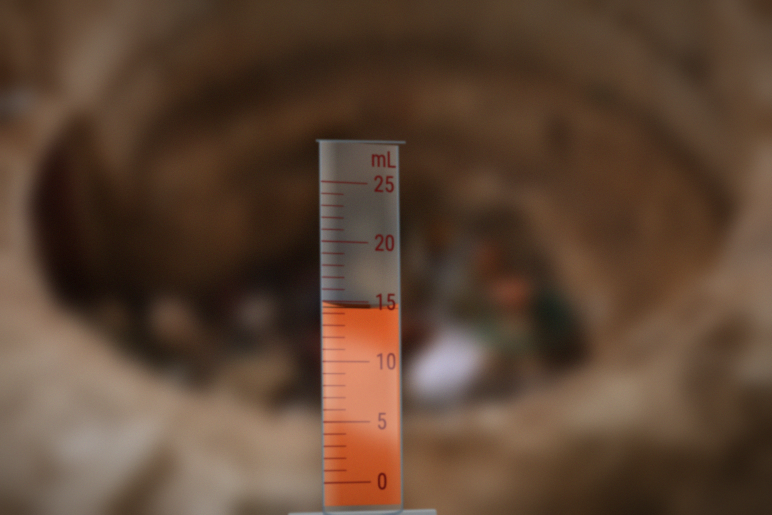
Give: **14.5** mL
